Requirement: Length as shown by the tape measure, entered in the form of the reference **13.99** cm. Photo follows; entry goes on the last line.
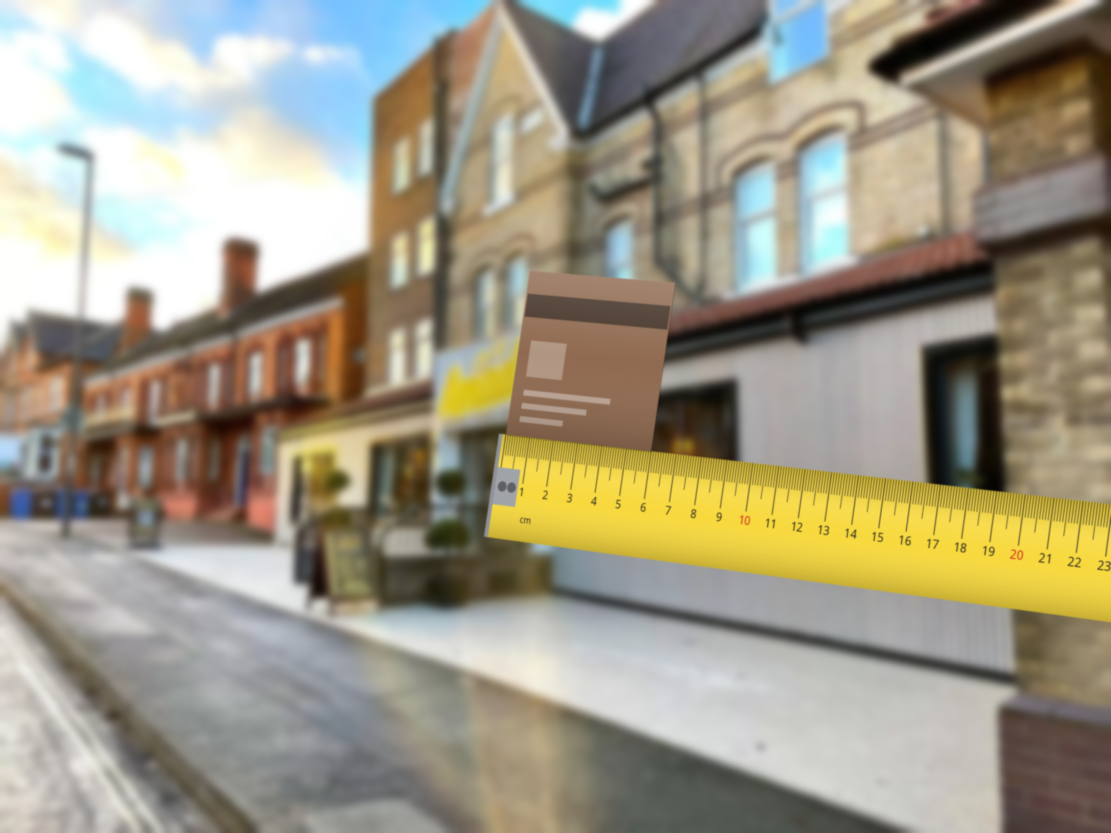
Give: **6** cm
